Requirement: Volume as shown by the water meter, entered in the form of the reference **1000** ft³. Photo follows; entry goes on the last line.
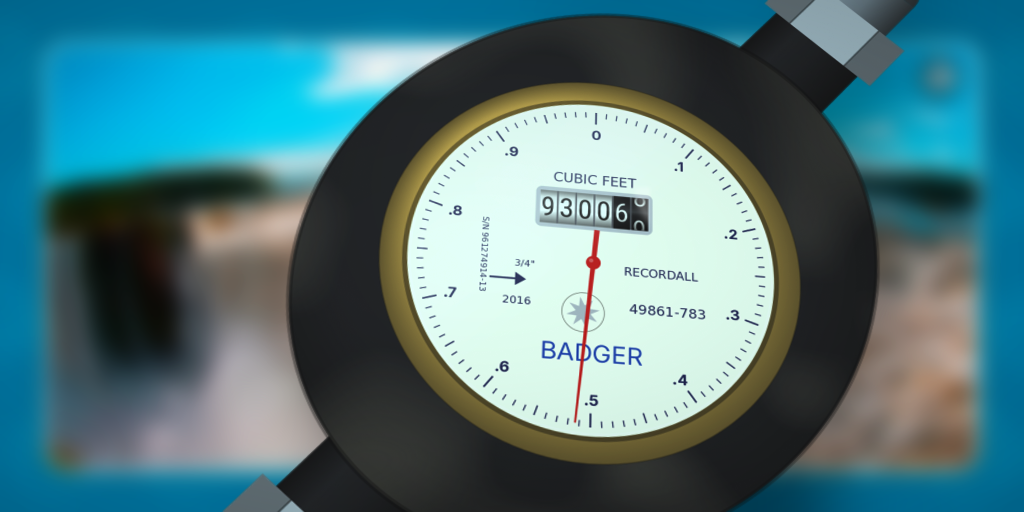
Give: **930068.51** ft³
